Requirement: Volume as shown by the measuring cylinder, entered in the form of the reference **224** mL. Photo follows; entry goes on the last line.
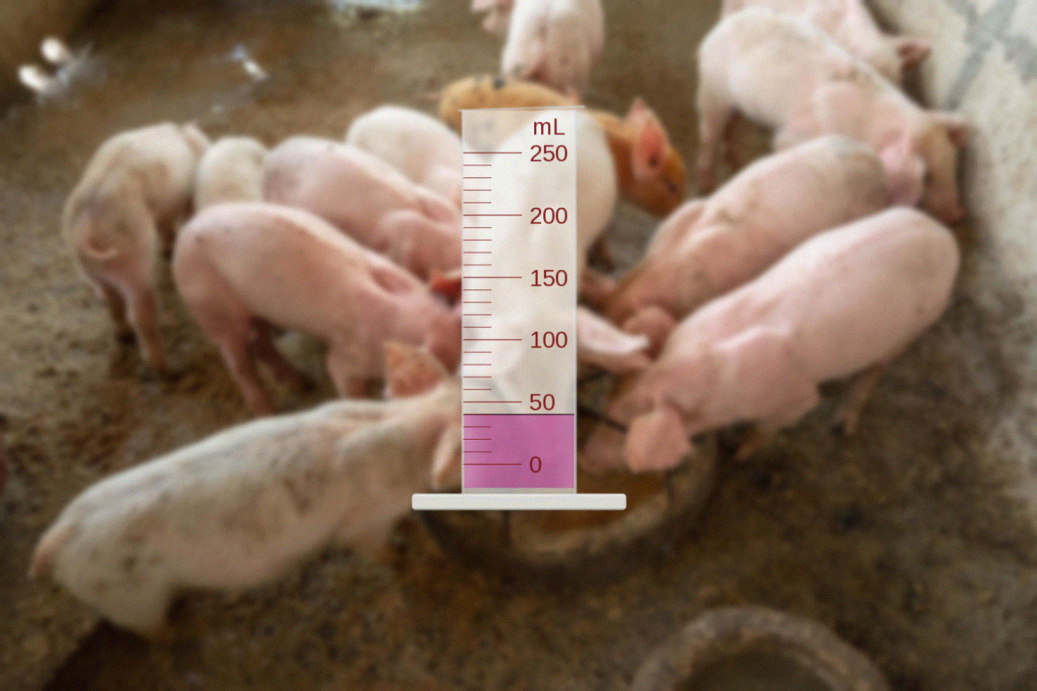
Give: **40** mL
